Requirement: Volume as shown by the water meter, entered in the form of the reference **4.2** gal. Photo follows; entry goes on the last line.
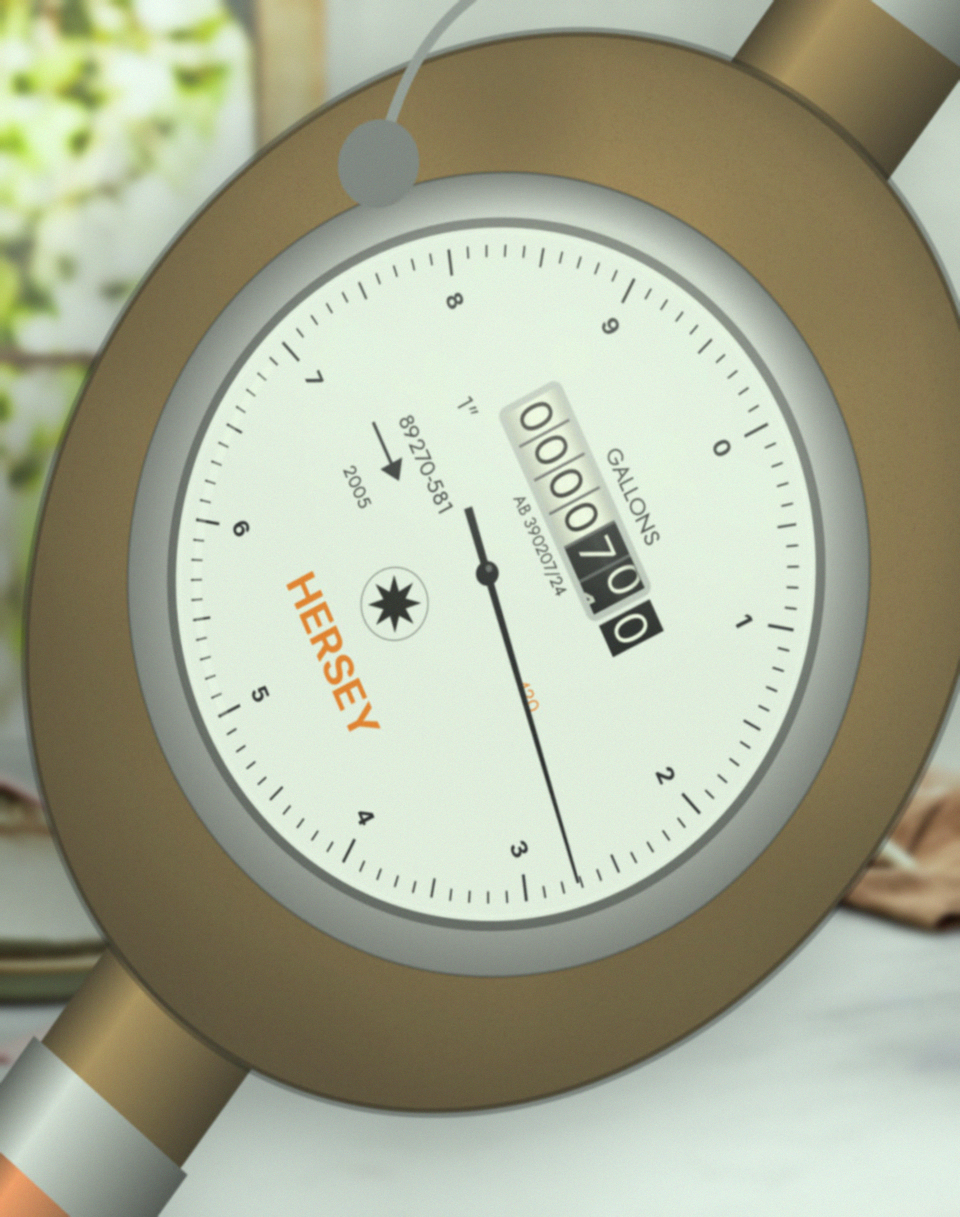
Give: **702.7** gal
